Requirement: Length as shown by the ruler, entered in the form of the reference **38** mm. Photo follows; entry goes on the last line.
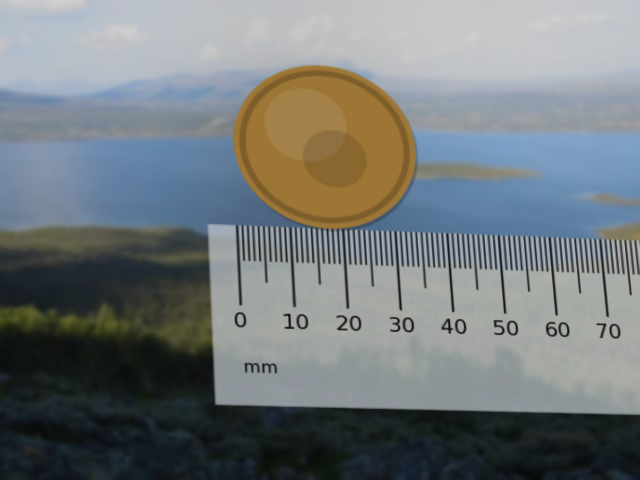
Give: **35** mm
